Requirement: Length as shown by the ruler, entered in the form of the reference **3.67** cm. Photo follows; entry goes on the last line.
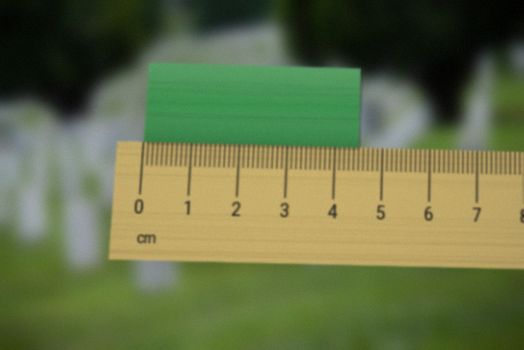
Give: **4.5** cm
